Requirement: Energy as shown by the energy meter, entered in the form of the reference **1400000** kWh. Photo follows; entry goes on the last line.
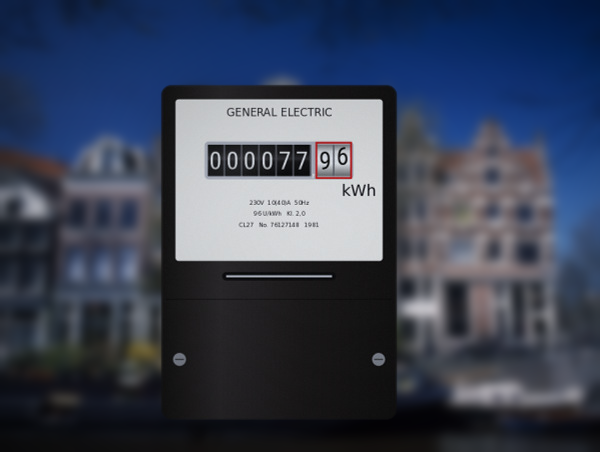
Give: **77.96** kWh
